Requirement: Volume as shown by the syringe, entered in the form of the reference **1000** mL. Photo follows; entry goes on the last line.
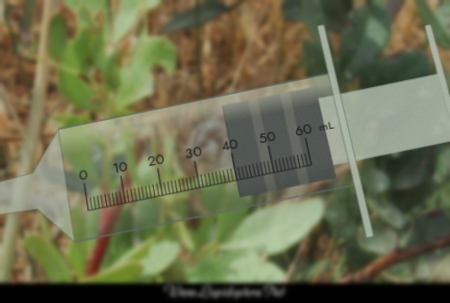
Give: **40** mL
